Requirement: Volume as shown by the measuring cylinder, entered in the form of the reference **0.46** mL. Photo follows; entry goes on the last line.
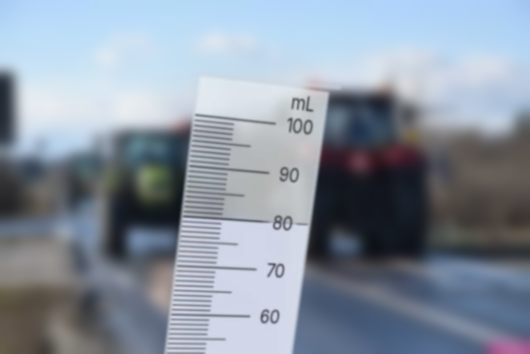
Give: **80** mL
